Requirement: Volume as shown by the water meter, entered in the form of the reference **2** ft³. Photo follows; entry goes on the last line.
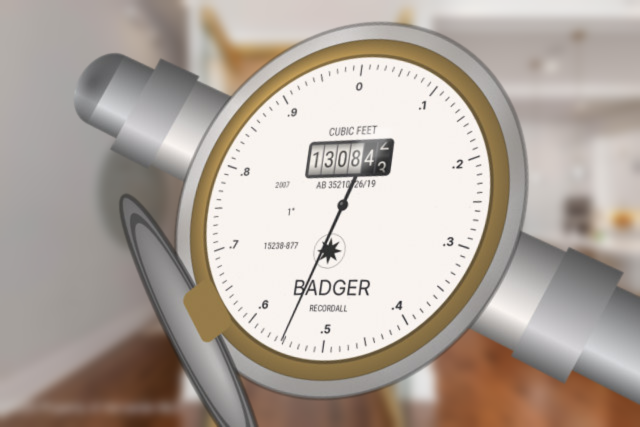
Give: **130842.55** ft³
